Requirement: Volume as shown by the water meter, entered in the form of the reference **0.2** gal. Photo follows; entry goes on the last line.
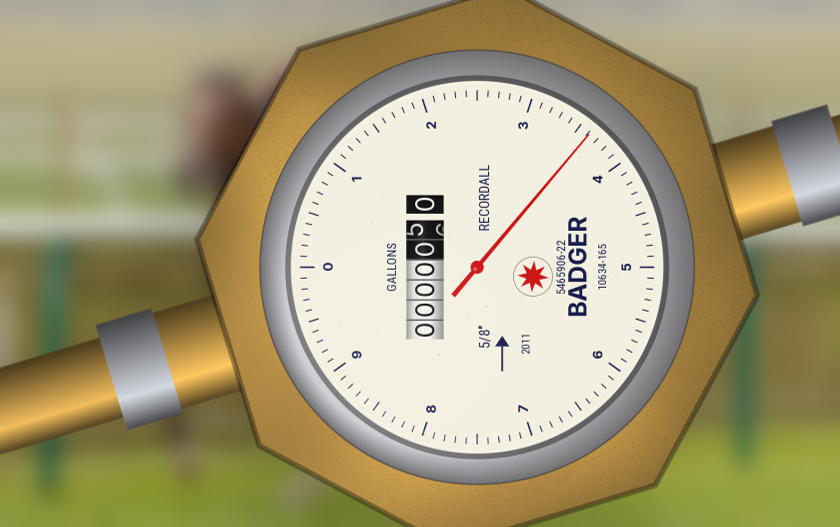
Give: **53.6** gal
